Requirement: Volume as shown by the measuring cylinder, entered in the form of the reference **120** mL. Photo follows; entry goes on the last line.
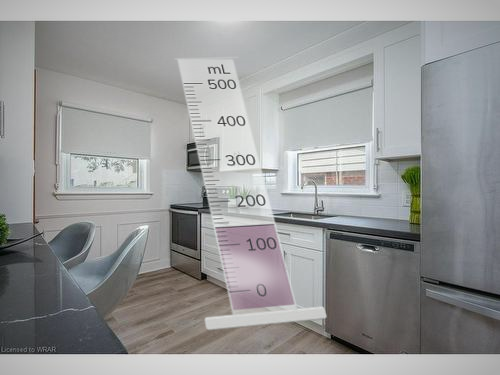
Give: **140** mL
